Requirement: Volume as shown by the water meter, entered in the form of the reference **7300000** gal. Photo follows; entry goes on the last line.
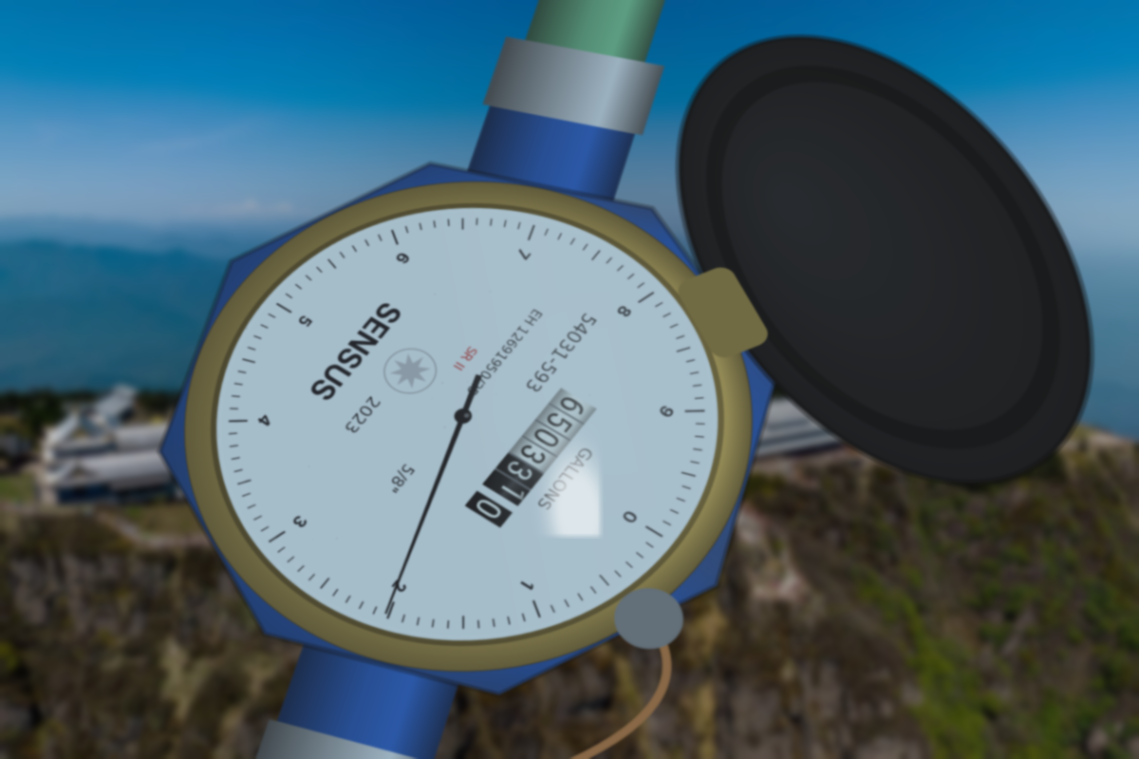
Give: **6503312.0** gal
